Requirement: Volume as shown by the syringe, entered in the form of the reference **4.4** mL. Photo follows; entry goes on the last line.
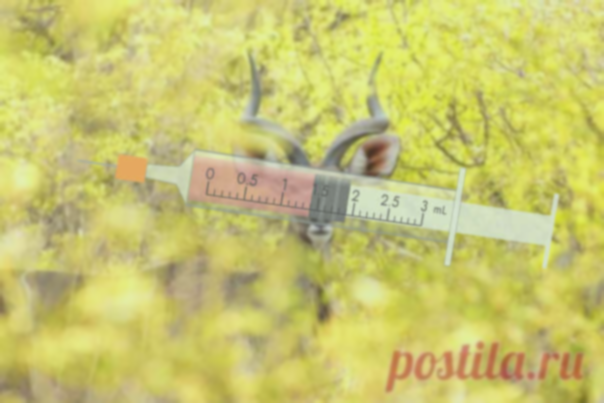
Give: **1.4** mL
